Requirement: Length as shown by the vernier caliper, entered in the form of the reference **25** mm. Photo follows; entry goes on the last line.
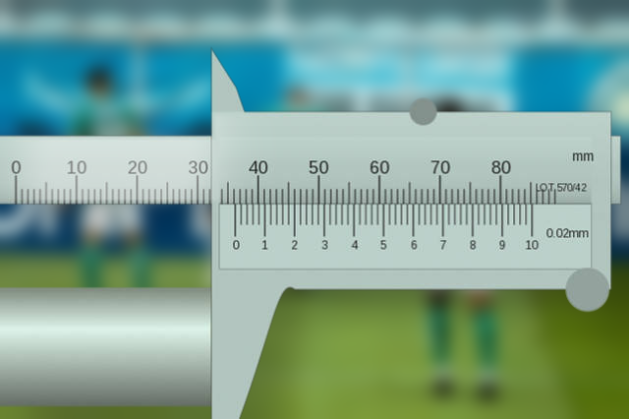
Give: **36.2** mm
